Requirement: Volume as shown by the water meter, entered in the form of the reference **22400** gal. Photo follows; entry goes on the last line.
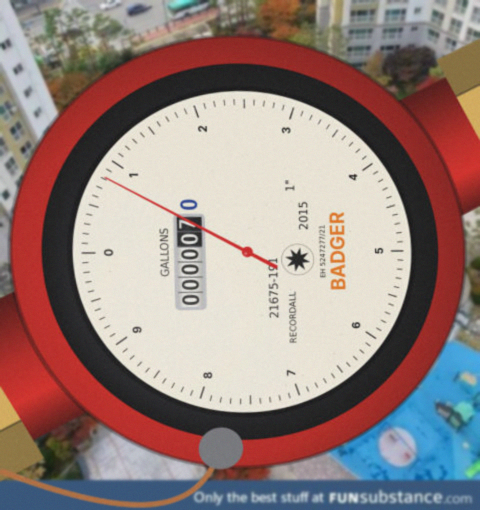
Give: **70.8** gal
